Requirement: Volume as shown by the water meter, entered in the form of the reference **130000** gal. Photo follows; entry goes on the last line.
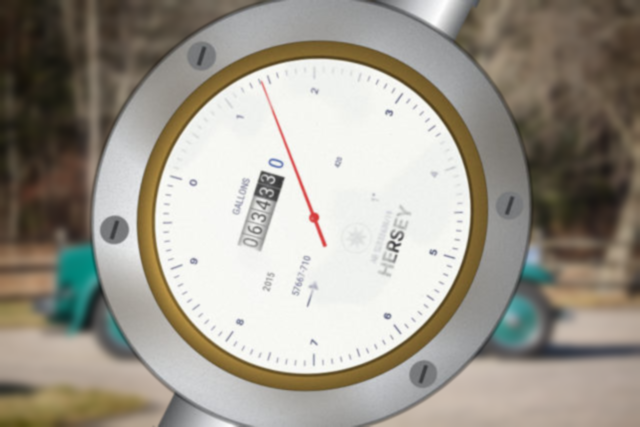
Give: **634331.4** gal
